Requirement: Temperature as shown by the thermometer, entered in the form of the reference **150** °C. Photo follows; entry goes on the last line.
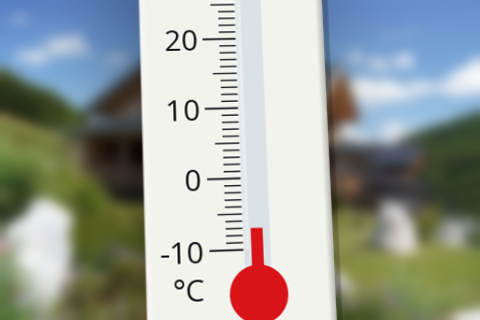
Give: **-7** °C
